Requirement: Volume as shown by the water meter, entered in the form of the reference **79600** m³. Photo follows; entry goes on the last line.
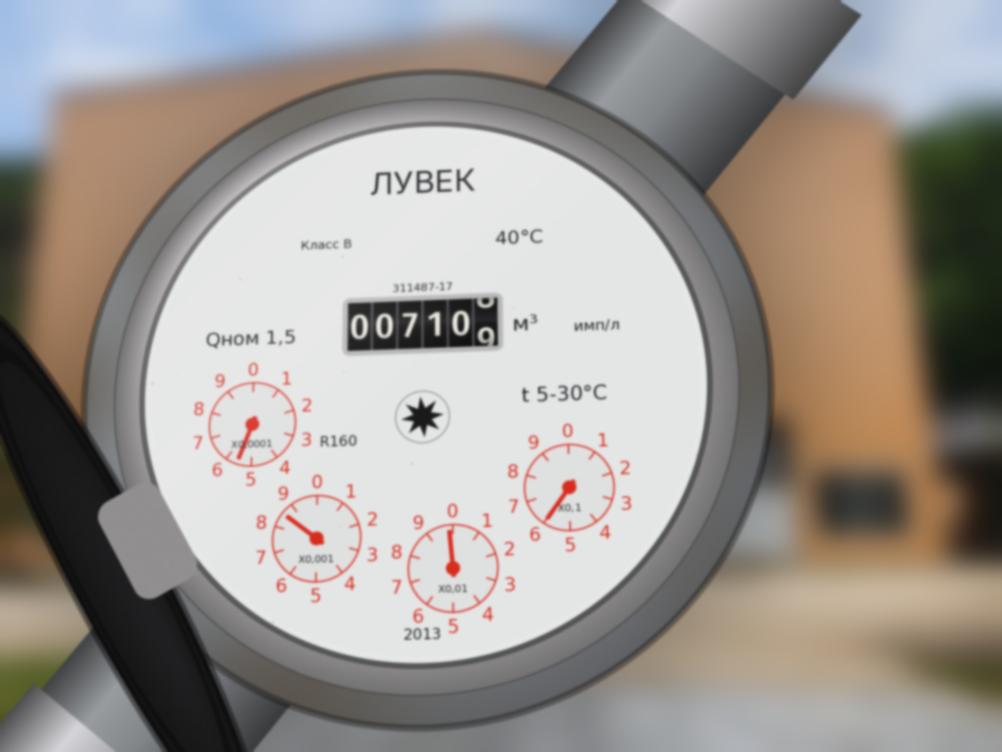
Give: **7108.5985** m³
